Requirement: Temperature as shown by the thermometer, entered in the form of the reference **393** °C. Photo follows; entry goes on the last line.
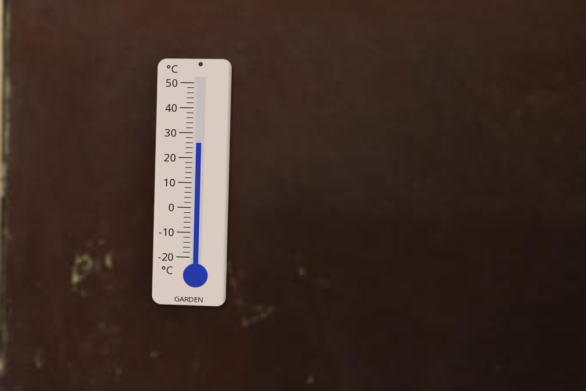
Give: **26** °C
